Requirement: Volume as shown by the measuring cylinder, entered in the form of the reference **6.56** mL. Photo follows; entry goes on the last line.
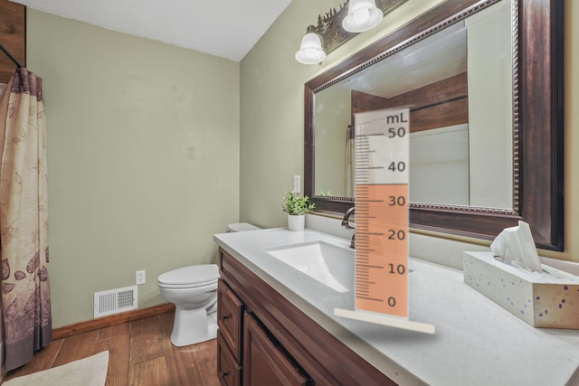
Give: **35** mL
